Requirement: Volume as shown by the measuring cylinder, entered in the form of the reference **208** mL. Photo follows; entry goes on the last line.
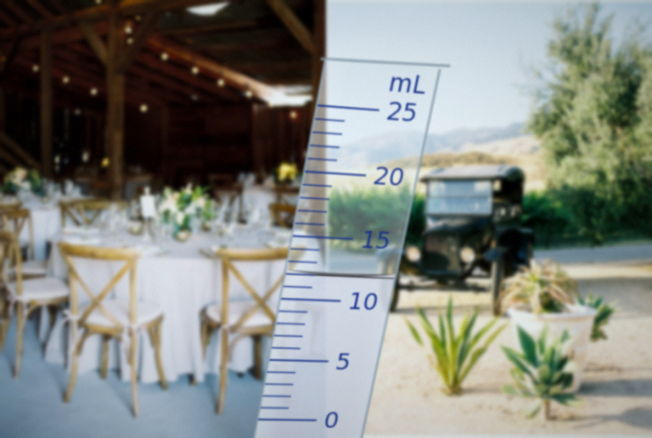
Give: **12** mL
